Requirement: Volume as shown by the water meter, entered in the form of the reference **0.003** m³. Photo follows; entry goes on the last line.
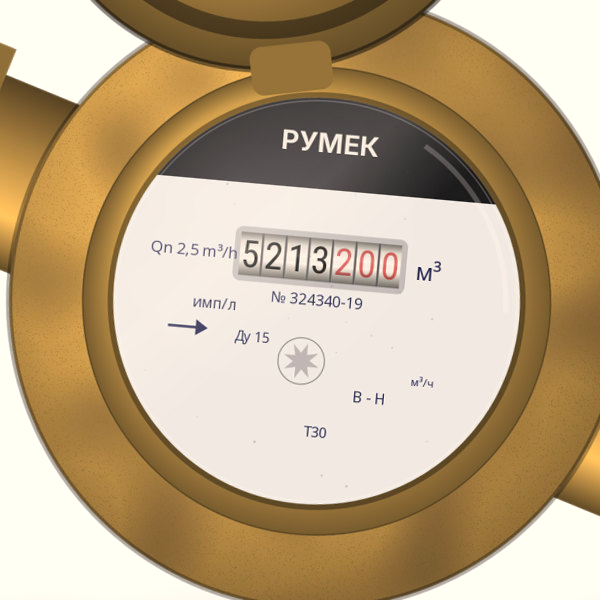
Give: **5213.200** m³
